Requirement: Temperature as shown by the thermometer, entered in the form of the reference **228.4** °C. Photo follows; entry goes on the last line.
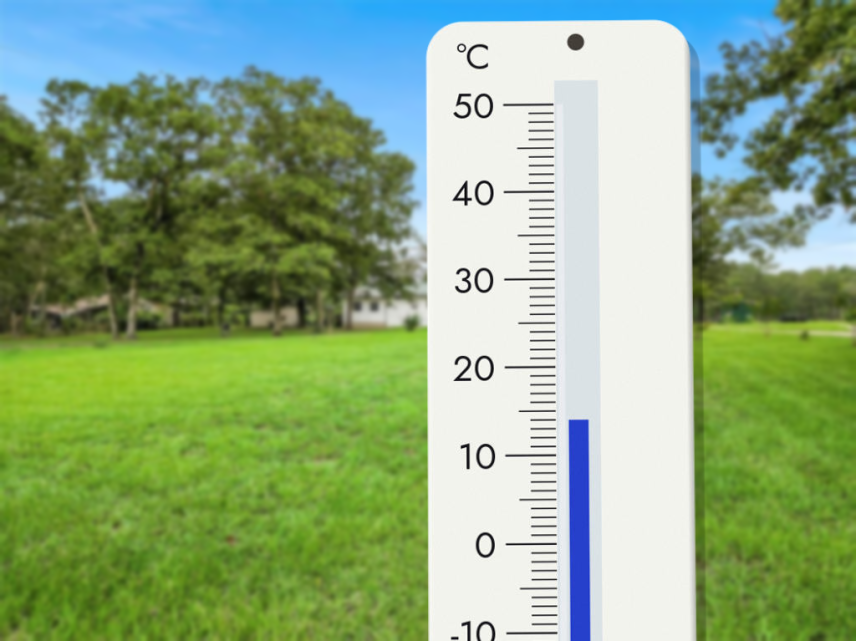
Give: **14** °C
